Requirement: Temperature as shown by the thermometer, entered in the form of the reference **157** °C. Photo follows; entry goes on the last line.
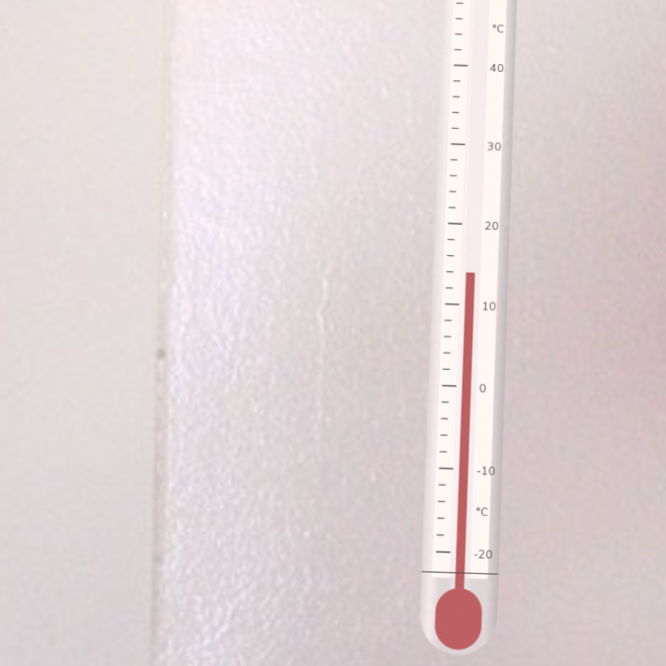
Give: **14** °C
